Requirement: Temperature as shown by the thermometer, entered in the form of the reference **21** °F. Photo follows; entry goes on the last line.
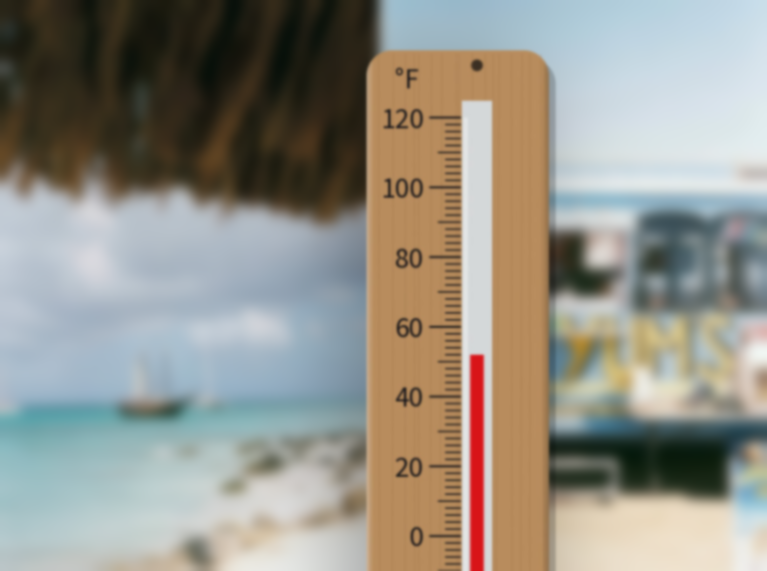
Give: **52** °F
